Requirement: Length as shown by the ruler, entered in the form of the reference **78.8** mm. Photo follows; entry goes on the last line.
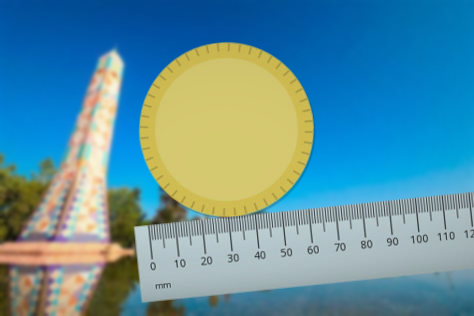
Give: **65** mm
